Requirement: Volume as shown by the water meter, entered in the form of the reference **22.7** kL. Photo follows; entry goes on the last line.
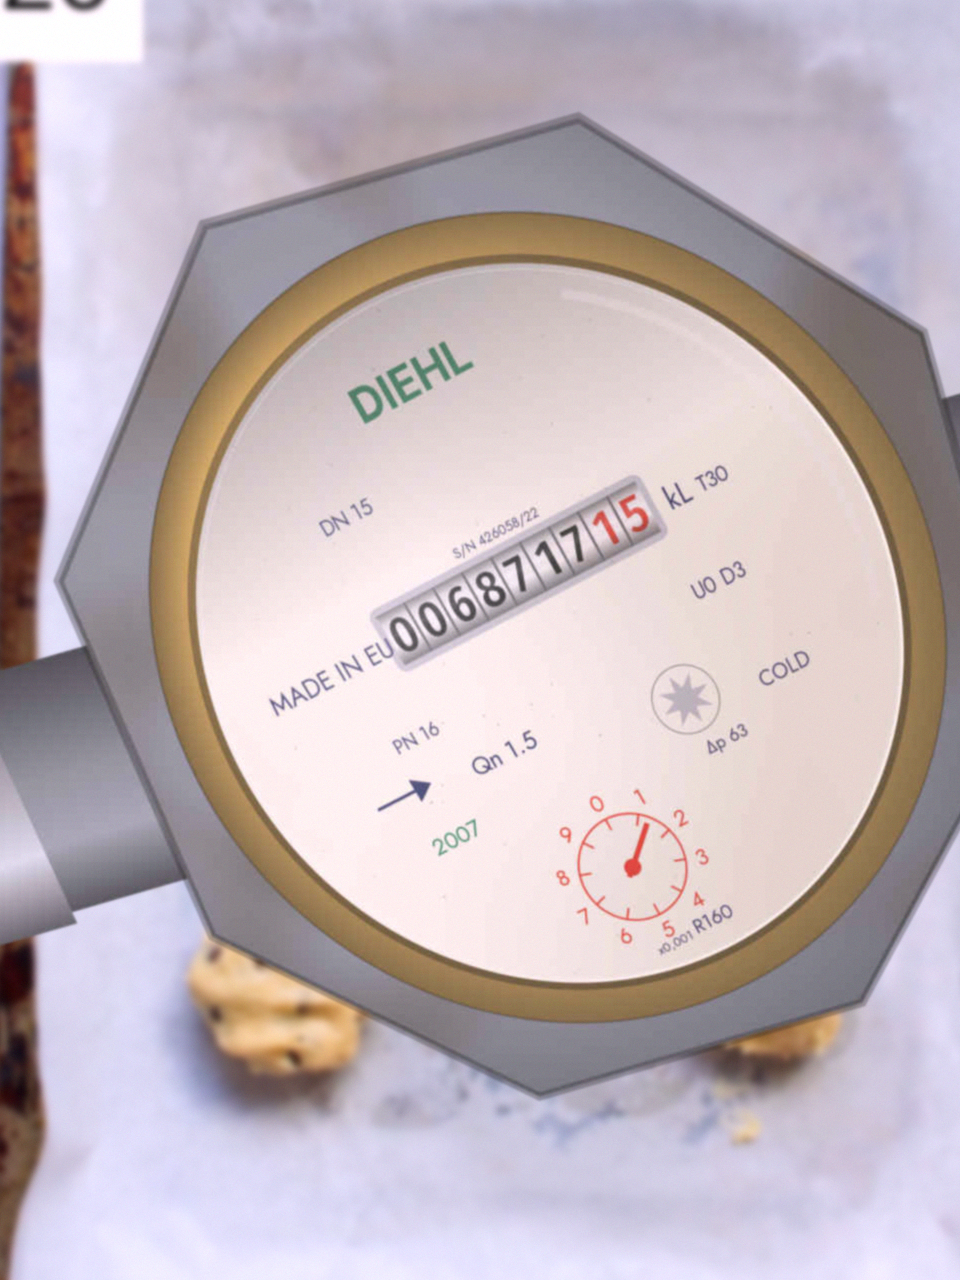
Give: **68717.151** kL
